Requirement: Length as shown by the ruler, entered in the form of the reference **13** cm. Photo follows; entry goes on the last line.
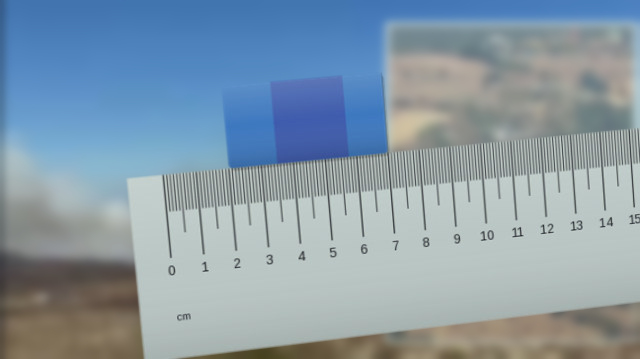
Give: **5** cm
